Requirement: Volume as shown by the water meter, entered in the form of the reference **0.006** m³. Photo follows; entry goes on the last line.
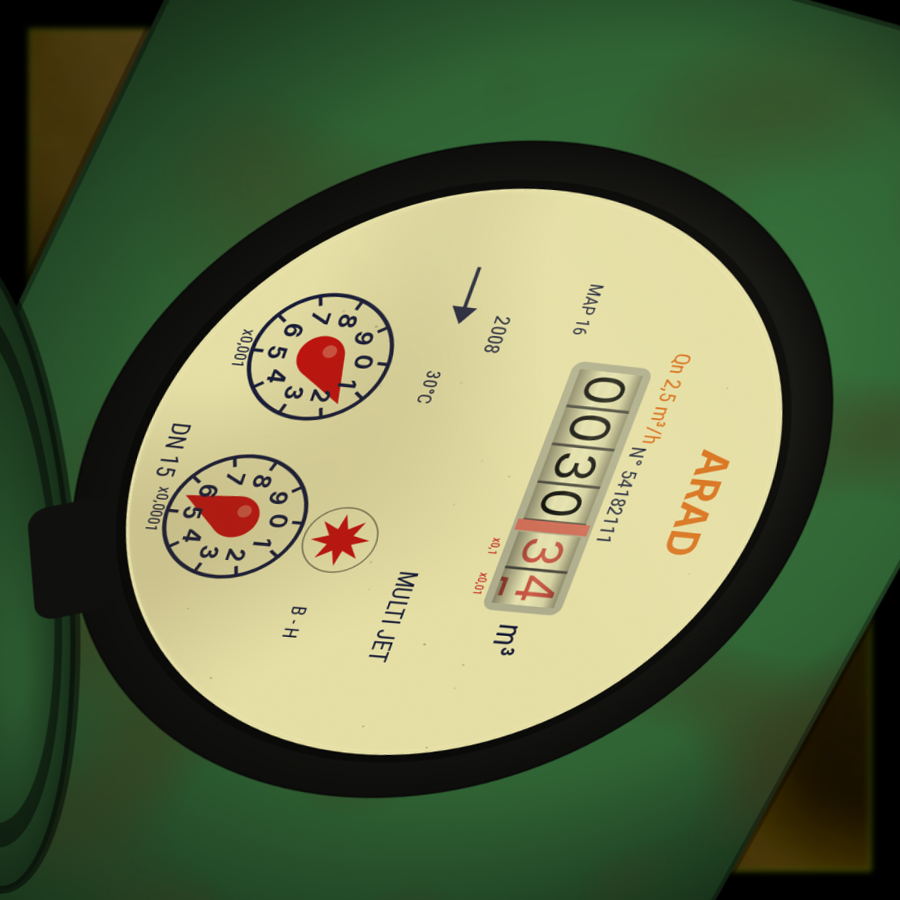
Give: **30.3415** m³
